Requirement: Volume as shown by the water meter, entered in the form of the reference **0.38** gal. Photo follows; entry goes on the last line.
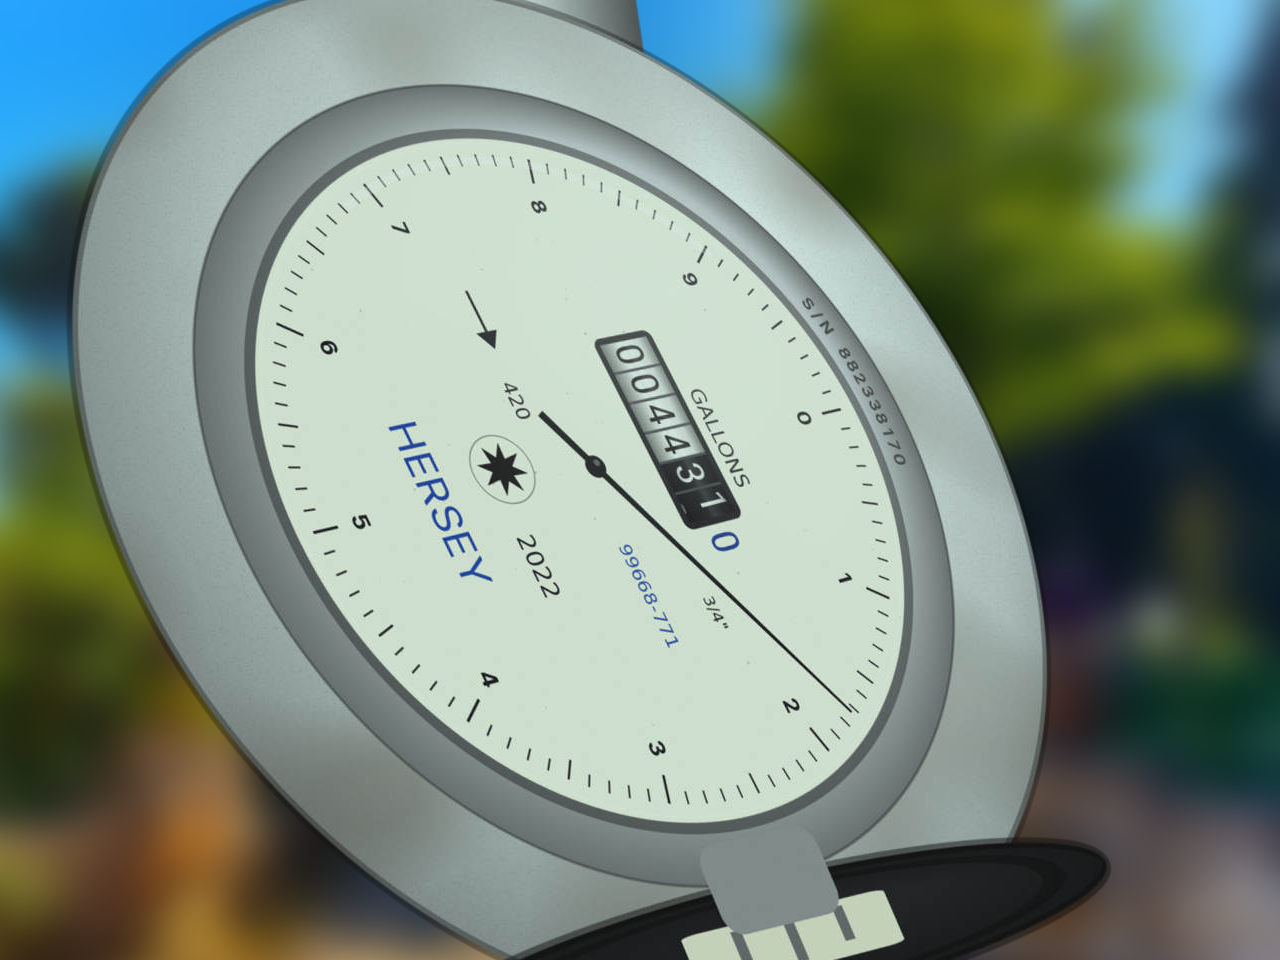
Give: **44311.7** gal
